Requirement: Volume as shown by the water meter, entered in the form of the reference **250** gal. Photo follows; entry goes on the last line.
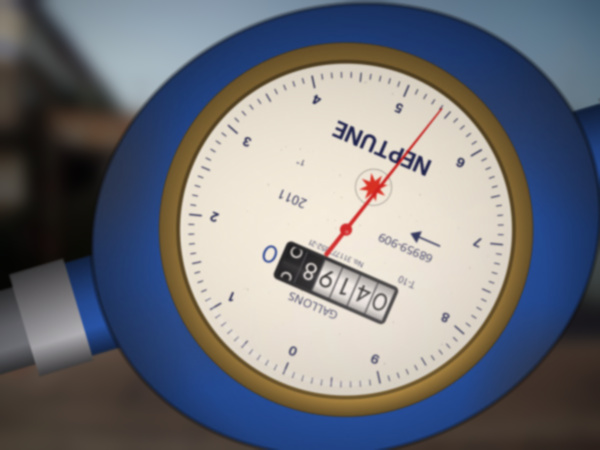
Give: **419885.4** gal
